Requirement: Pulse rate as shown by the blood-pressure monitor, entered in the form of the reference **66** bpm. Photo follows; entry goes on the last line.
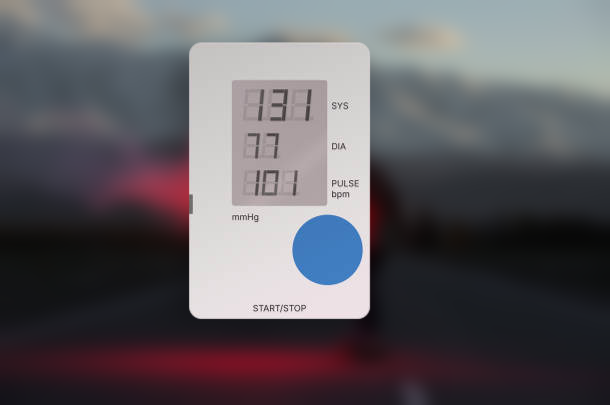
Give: **101** bpm
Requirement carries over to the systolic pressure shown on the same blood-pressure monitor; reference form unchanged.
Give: **131** mmHg
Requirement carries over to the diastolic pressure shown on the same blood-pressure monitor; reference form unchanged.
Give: **77** mmHg
